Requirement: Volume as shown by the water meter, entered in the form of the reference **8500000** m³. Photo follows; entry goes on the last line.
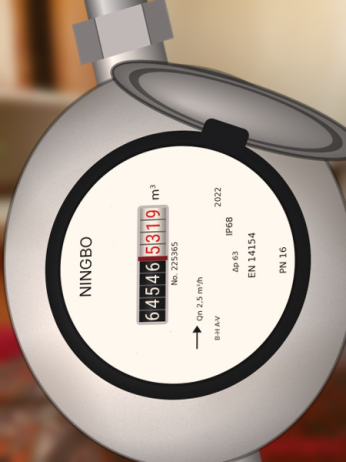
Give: **64546.5319** m³
